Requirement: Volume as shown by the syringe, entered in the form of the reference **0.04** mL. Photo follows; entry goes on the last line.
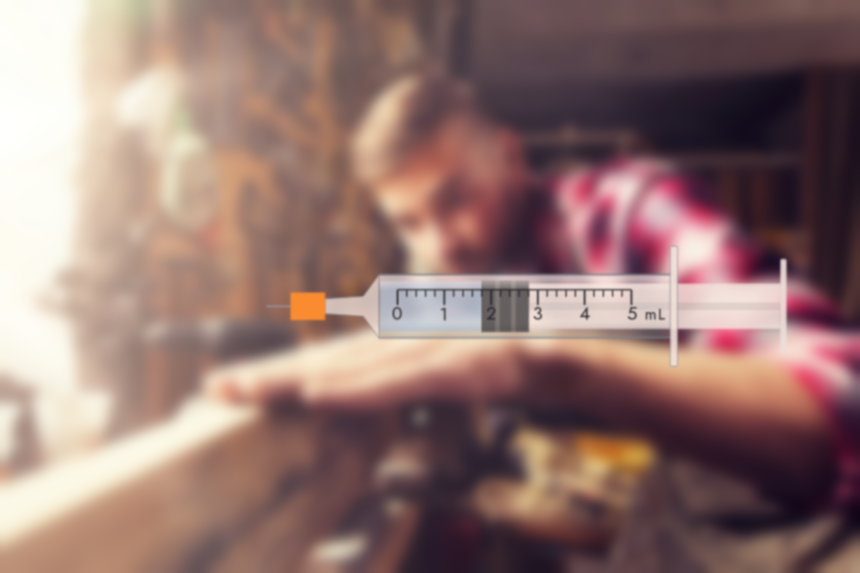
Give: **1.8** mL
